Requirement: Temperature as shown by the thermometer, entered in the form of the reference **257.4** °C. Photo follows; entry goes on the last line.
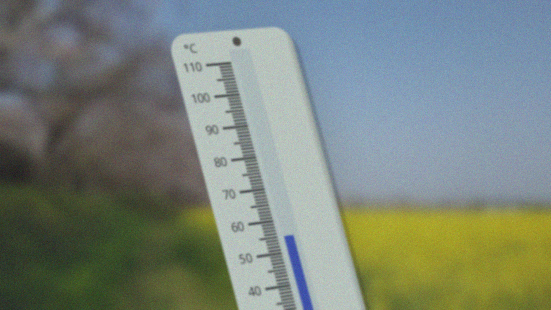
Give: **55** °C
